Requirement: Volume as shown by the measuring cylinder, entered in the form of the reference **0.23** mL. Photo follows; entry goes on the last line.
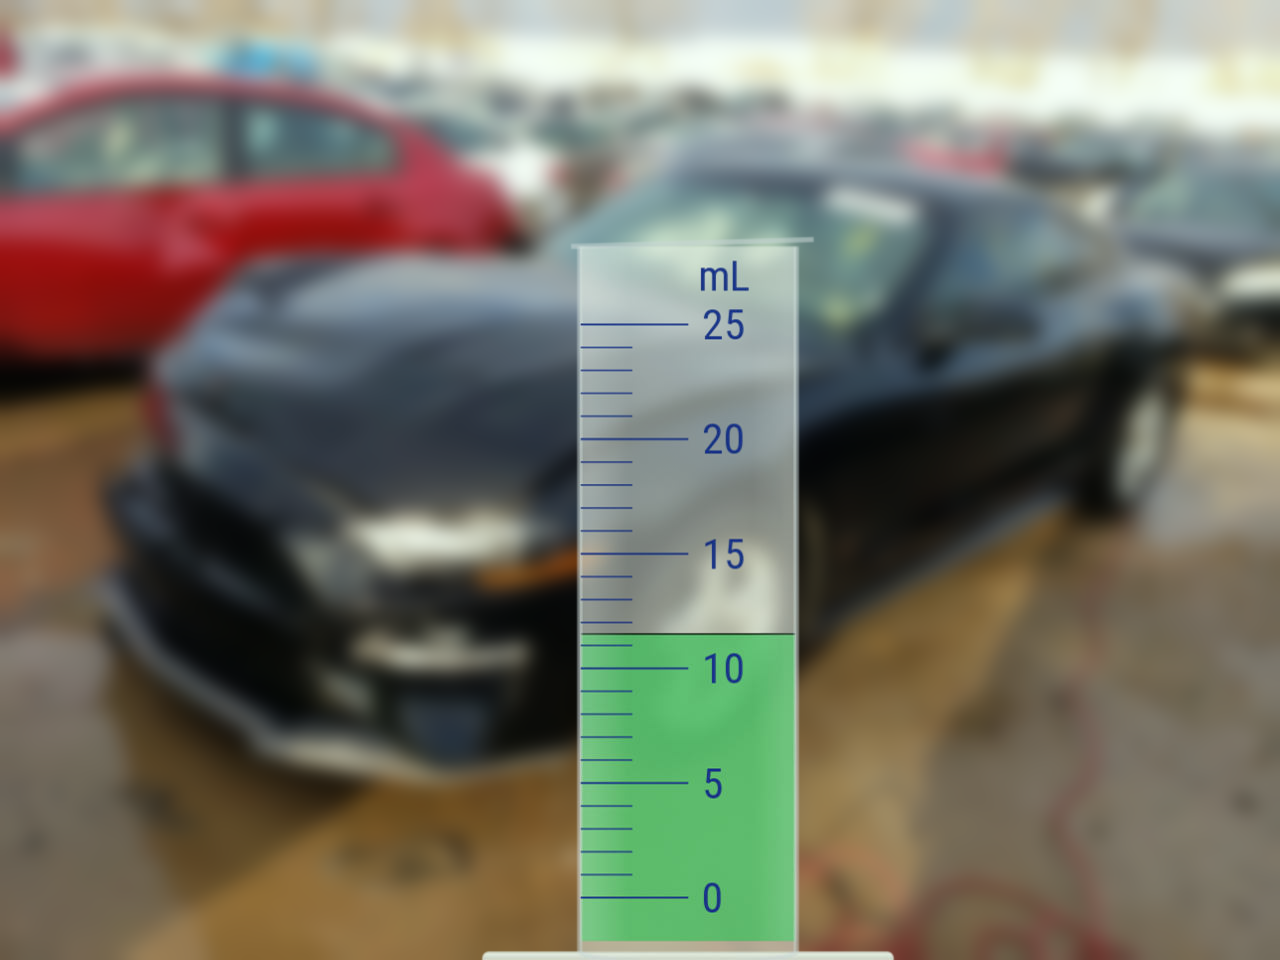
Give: **11.5** mL
